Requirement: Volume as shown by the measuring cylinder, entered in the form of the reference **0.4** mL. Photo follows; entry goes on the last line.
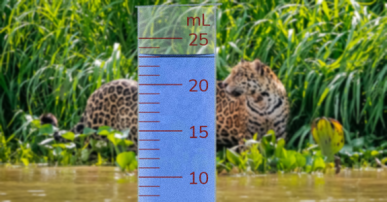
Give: **23** mL
